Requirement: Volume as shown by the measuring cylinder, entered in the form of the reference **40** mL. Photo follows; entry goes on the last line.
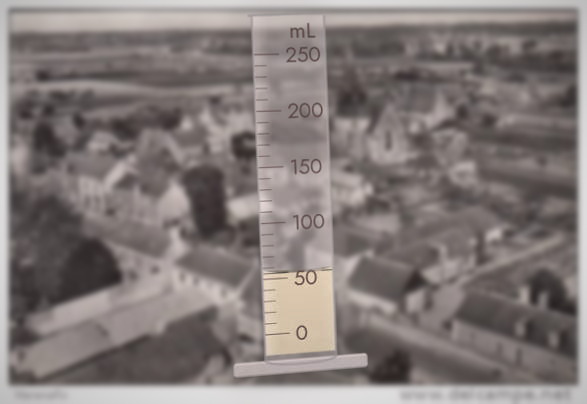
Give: **55** mL
